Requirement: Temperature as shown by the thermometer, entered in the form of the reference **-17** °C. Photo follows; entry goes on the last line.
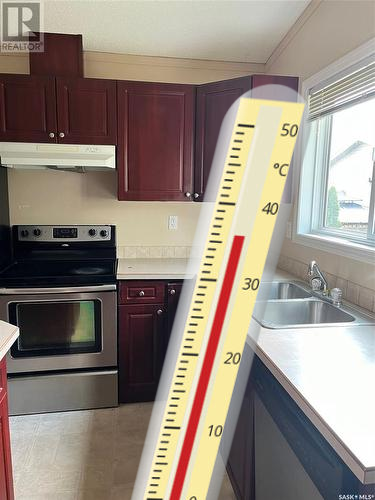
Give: **36** °C
